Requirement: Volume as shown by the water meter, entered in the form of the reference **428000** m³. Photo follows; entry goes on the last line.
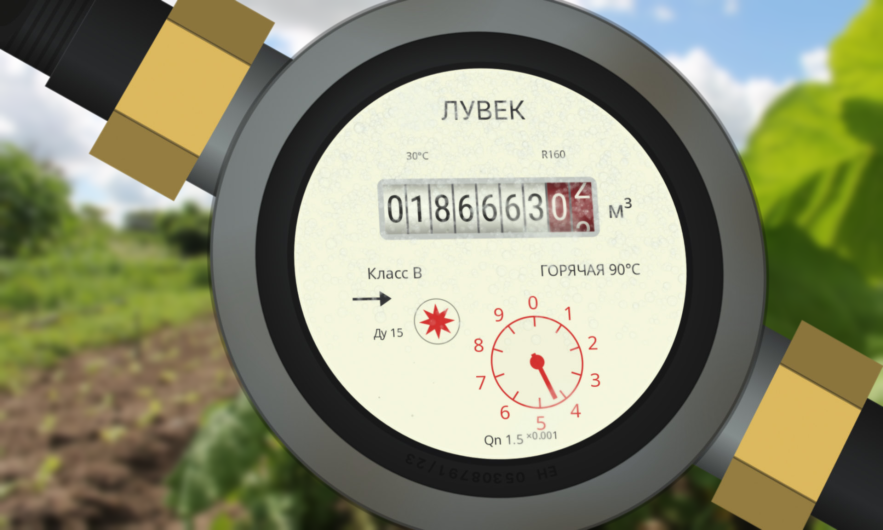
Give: **186663.024** m³
